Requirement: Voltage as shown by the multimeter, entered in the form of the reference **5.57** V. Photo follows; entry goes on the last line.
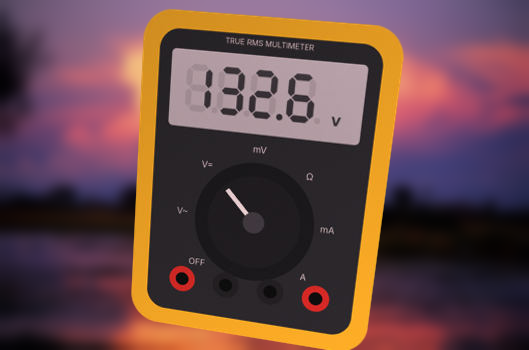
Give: **132.6** V
